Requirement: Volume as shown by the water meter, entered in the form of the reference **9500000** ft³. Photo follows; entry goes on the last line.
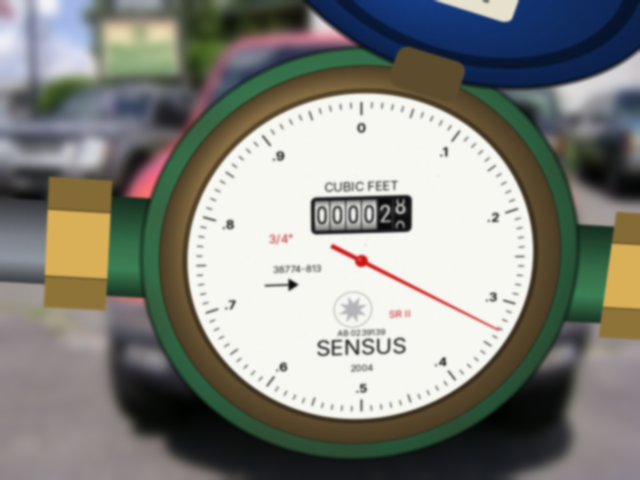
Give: **28.33** ft³
